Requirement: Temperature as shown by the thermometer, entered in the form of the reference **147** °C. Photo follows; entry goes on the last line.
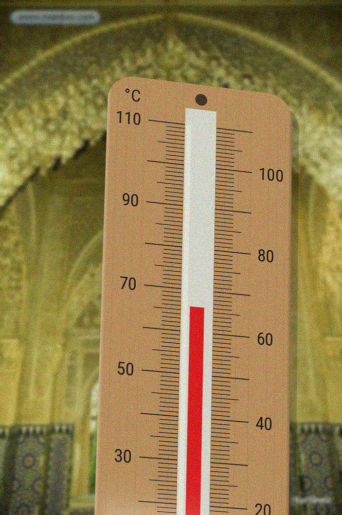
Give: **66** °C
